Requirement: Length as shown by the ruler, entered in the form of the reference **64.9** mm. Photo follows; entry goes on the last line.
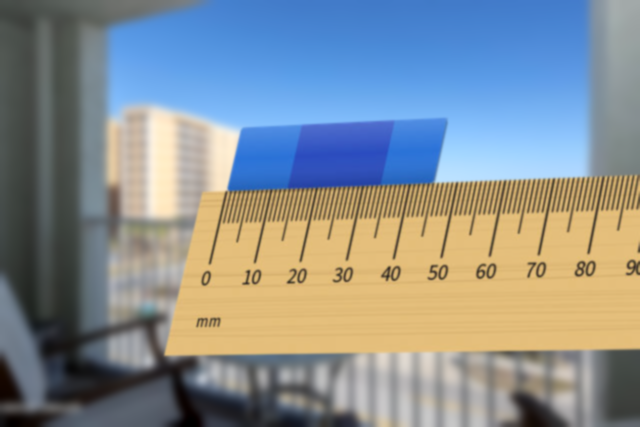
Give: **45** mm
